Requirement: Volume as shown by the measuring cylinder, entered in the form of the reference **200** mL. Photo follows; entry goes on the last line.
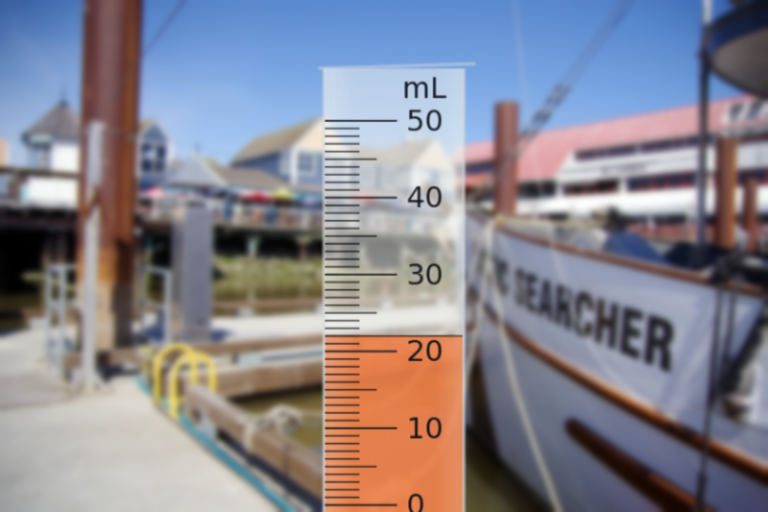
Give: **22** mL
